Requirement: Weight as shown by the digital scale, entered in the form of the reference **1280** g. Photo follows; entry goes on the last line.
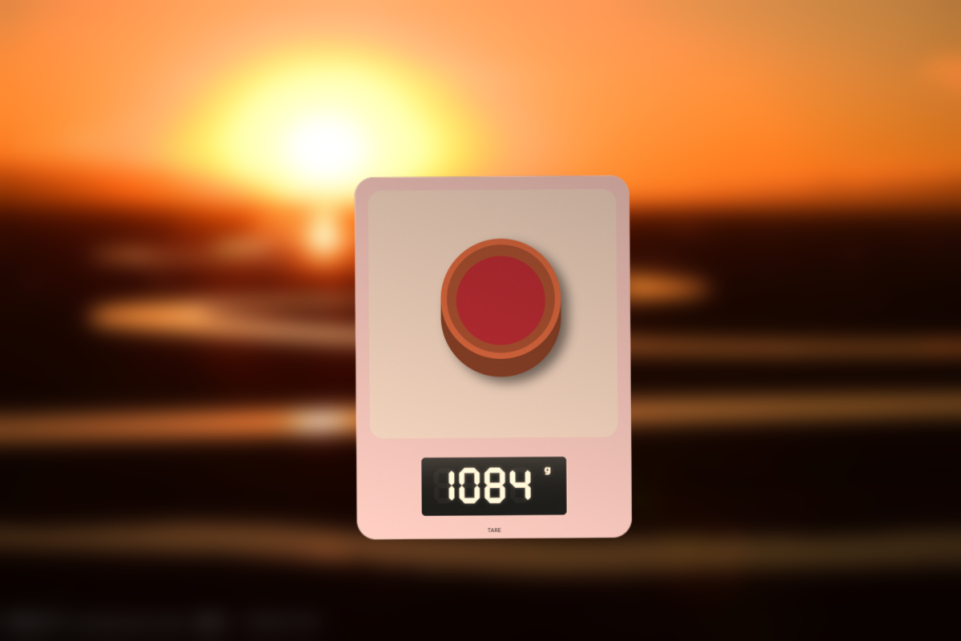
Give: **1084** g
